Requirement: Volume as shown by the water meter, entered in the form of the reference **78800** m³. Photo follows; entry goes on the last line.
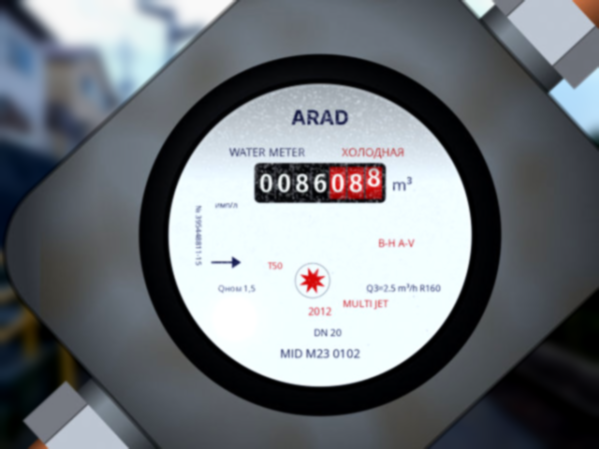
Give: **86.088** m³
